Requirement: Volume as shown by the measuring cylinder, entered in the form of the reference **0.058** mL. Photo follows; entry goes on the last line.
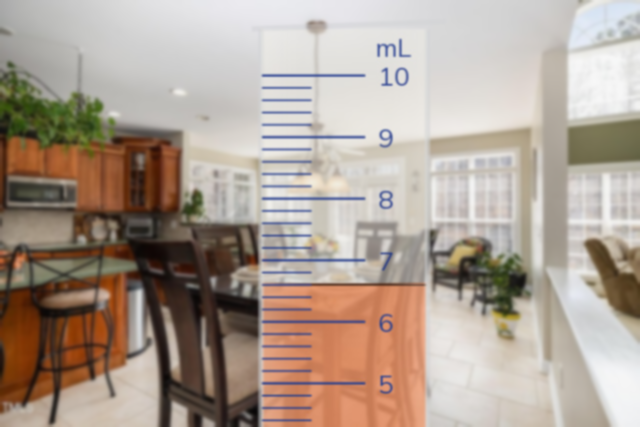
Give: **6.6** mL
